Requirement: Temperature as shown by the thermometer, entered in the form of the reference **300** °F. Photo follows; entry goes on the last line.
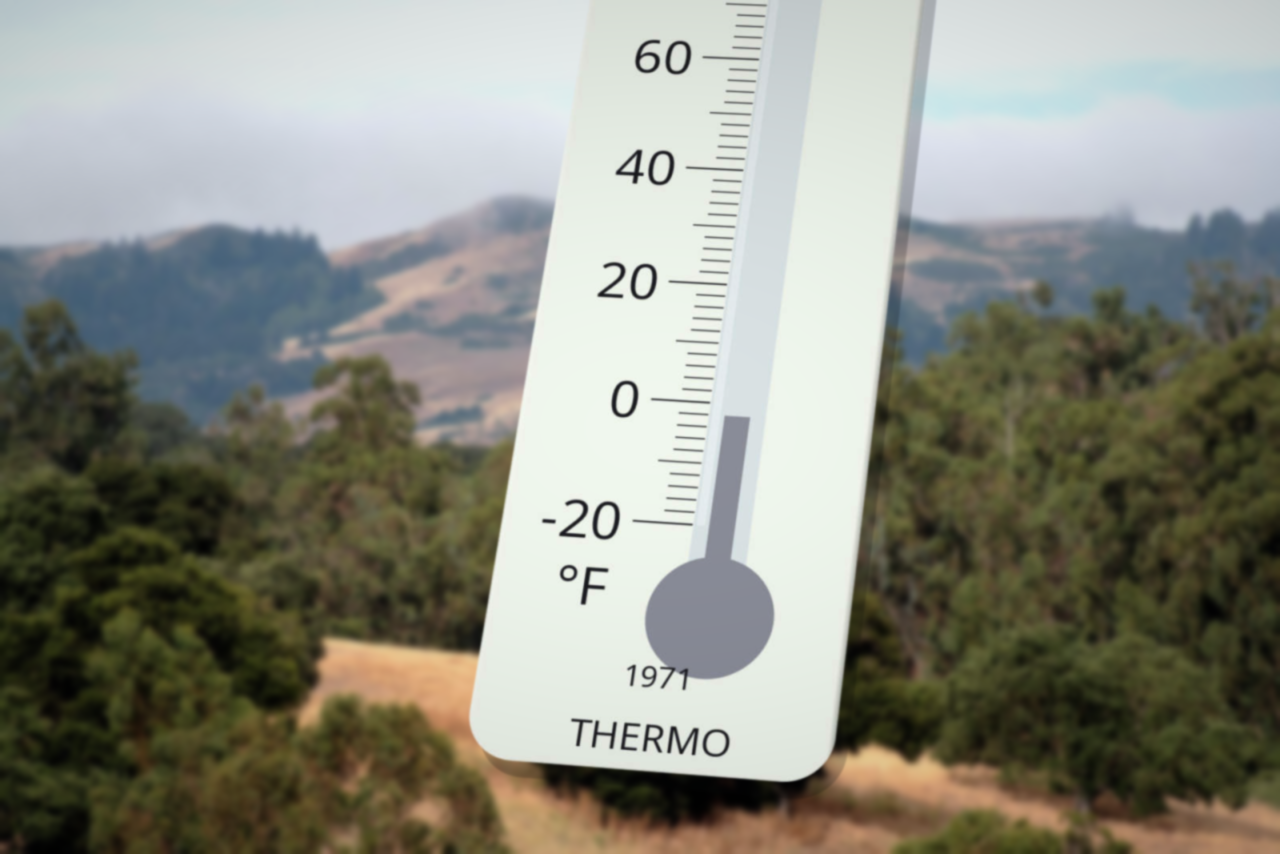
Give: **-2** °F
